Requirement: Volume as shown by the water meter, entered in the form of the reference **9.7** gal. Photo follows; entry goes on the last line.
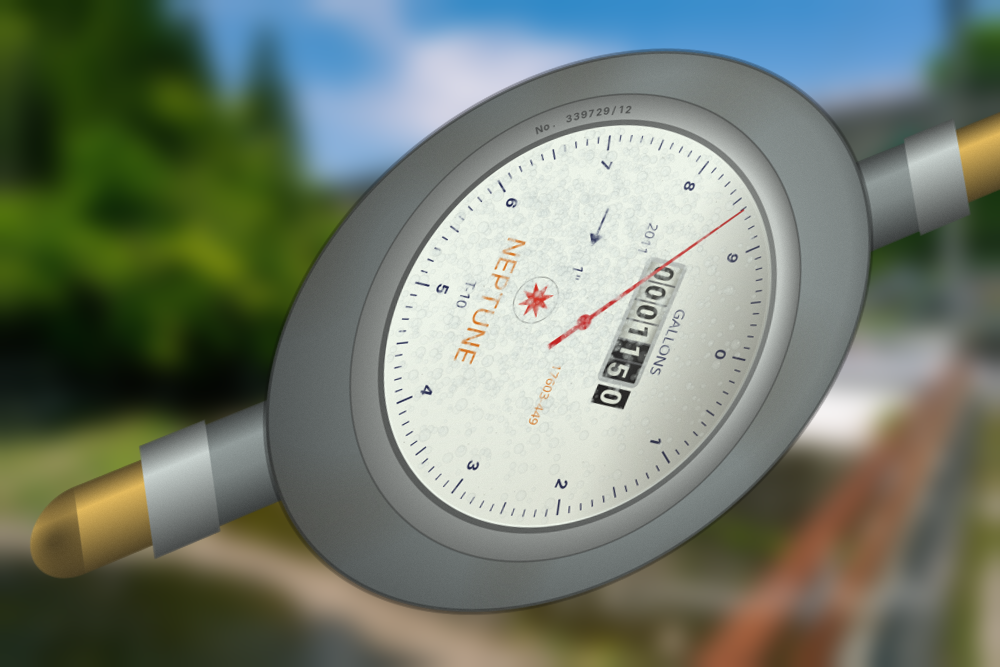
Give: **1148.6** gal
